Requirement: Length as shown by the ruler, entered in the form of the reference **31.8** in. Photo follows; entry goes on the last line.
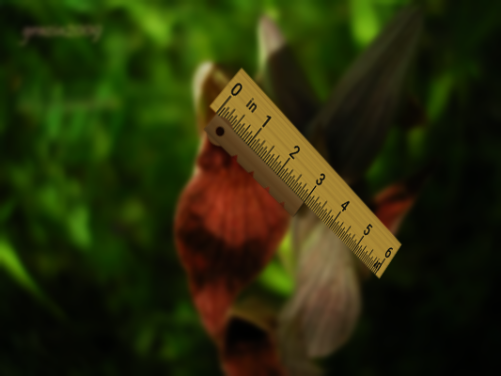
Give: **3** in
